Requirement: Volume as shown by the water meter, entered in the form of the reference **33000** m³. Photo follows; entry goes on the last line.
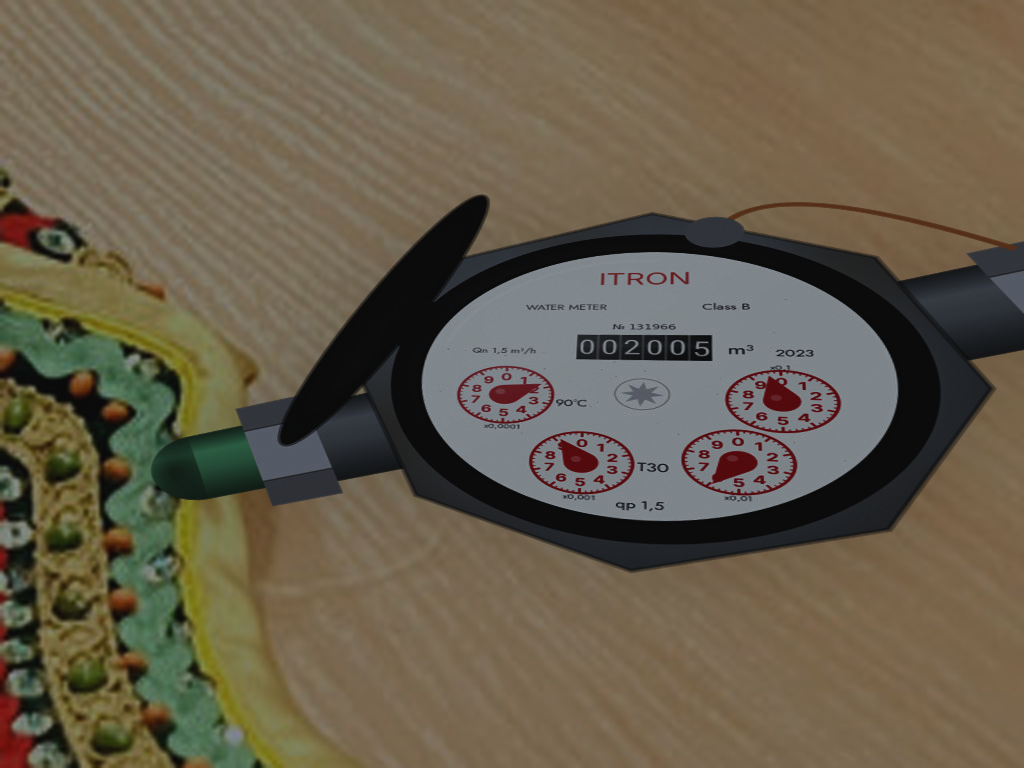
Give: **2004.9591** m³
